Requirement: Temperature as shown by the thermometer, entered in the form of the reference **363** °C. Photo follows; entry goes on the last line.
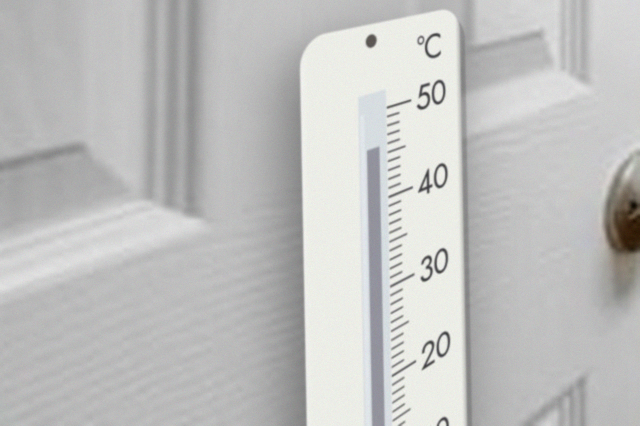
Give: **46** °C
